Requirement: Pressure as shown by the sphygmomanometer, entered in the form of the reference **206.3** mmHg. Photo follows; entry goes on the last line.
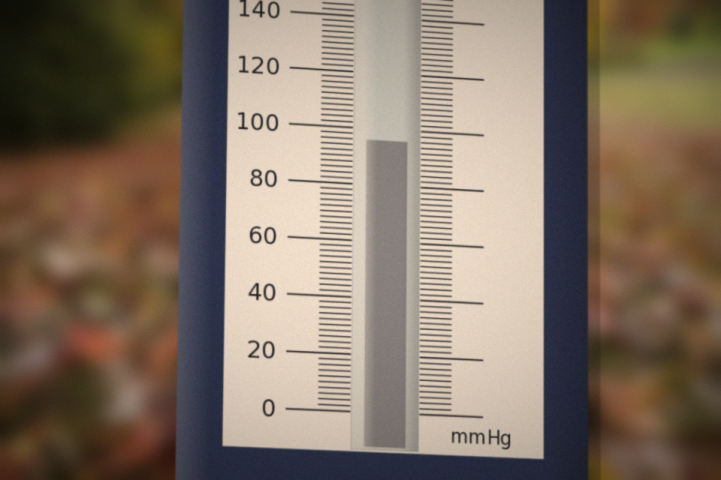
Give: **96** mmHg
